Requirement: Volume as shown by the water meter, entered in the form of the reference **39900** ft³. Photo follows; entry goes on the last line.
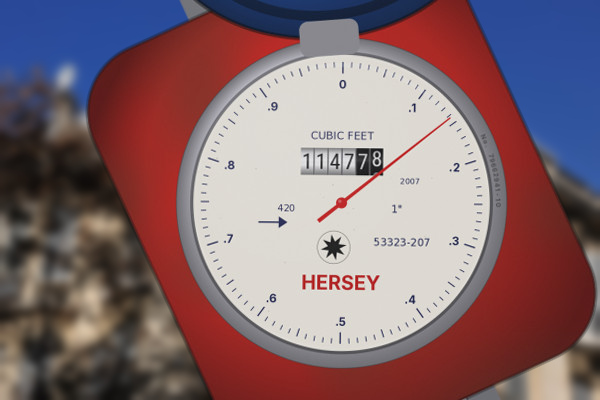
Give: **114778.14** ft³
